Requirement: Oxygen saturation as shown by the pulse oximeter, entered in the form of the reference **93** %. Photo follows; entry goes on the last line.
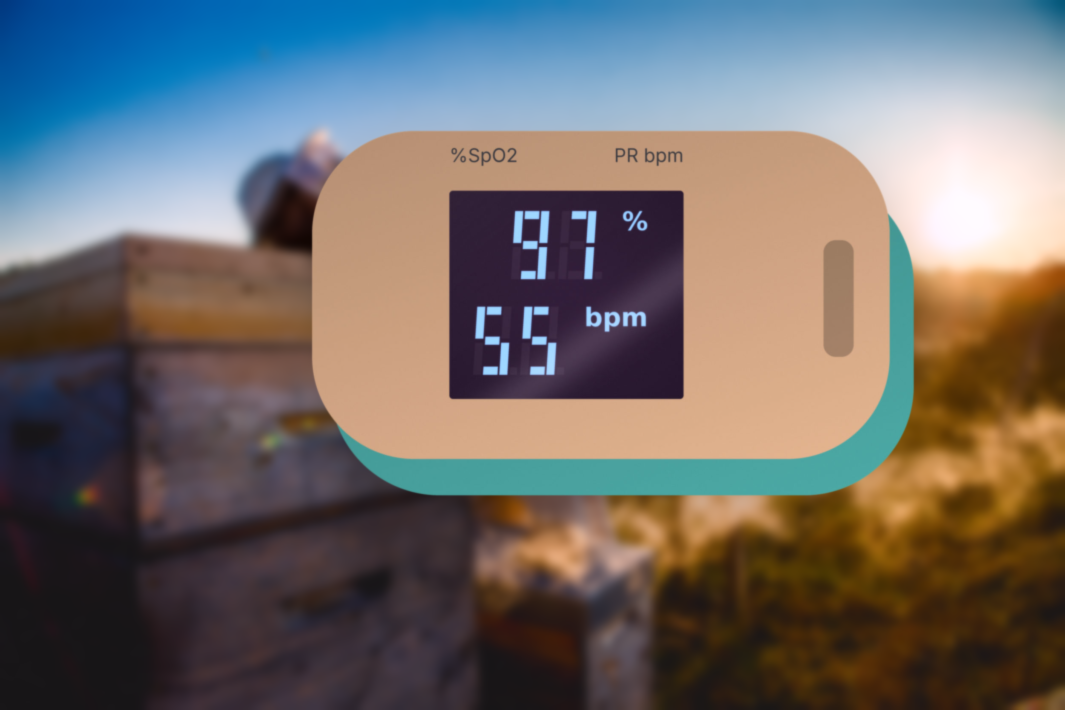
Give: **97** %
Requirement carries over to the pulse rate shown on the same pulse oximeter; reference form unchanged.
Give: **55** bpm
